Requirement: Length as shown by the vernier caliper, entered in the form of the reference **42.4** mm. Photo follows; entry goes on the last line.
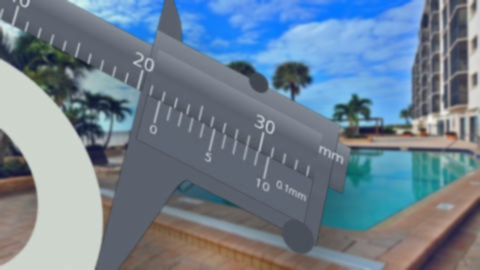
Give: **21.8** mm
